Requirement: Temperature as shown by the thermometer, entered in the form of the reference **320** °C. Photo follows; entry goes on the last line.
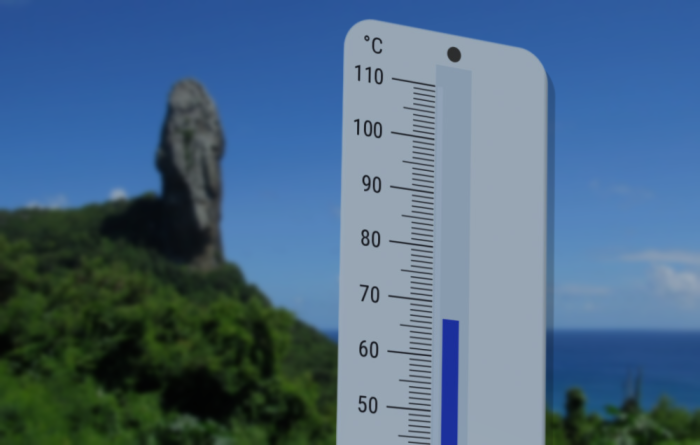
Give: **67** °C
